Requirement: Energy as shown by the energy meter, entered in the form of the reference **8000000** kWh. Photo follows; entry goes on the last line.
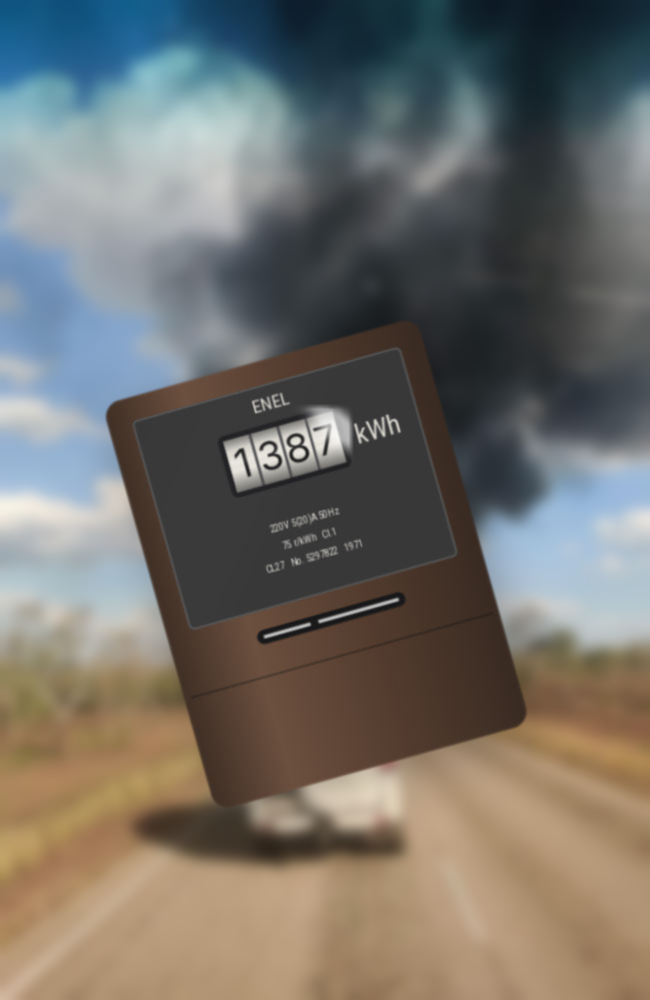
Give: **1387** kWh
